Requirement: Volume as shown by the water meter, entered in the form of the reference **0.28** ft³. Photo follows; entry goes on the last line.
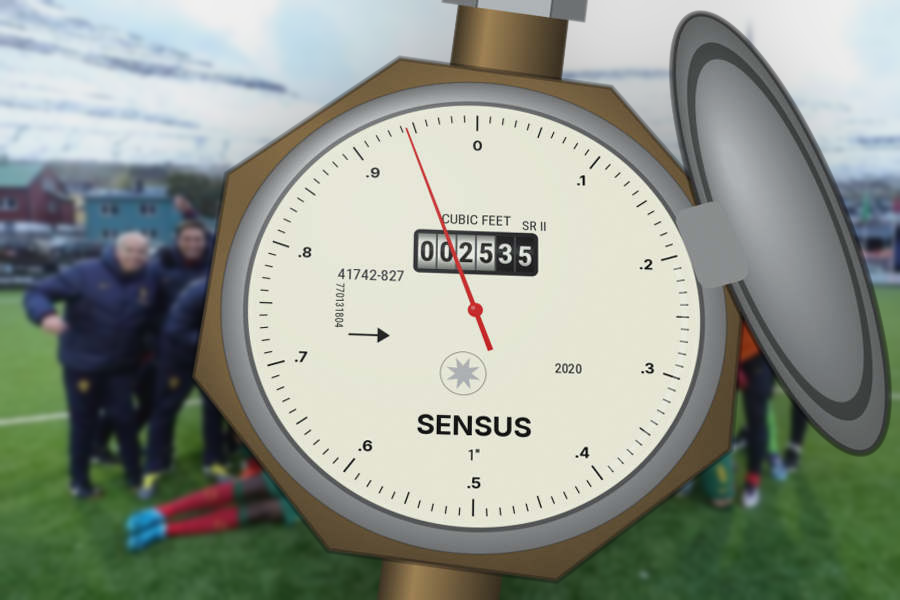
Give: **2534.94** ft³
